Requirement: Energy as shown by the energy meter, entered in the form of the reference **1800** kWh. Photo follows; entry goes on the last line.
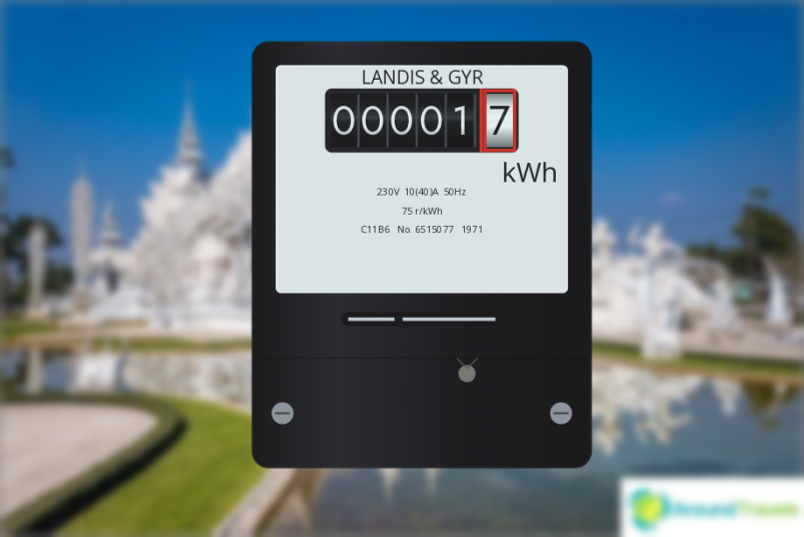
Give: **1.7** kWh
